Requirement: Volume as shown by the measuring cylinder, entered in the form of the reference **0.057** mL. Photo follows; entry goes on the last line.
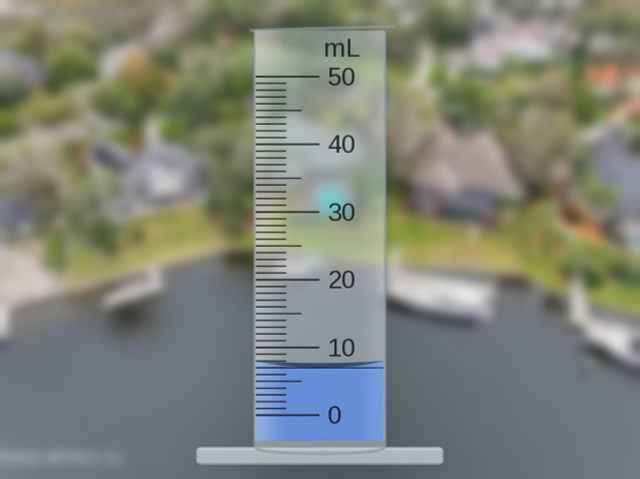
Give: **7** mL
